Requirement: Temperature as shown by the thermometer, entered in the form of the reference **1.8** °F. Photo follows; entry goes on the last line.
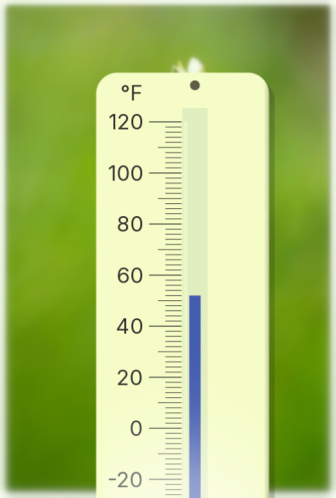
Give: **52** °F
